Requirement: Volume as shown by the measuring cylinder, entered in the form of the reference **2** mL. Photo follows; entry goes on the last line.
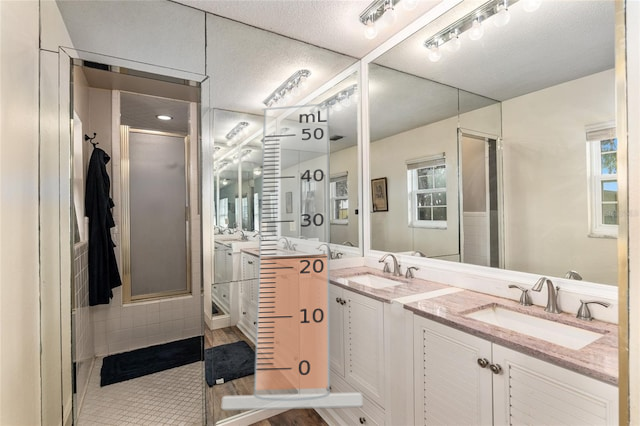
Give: **22** mL
